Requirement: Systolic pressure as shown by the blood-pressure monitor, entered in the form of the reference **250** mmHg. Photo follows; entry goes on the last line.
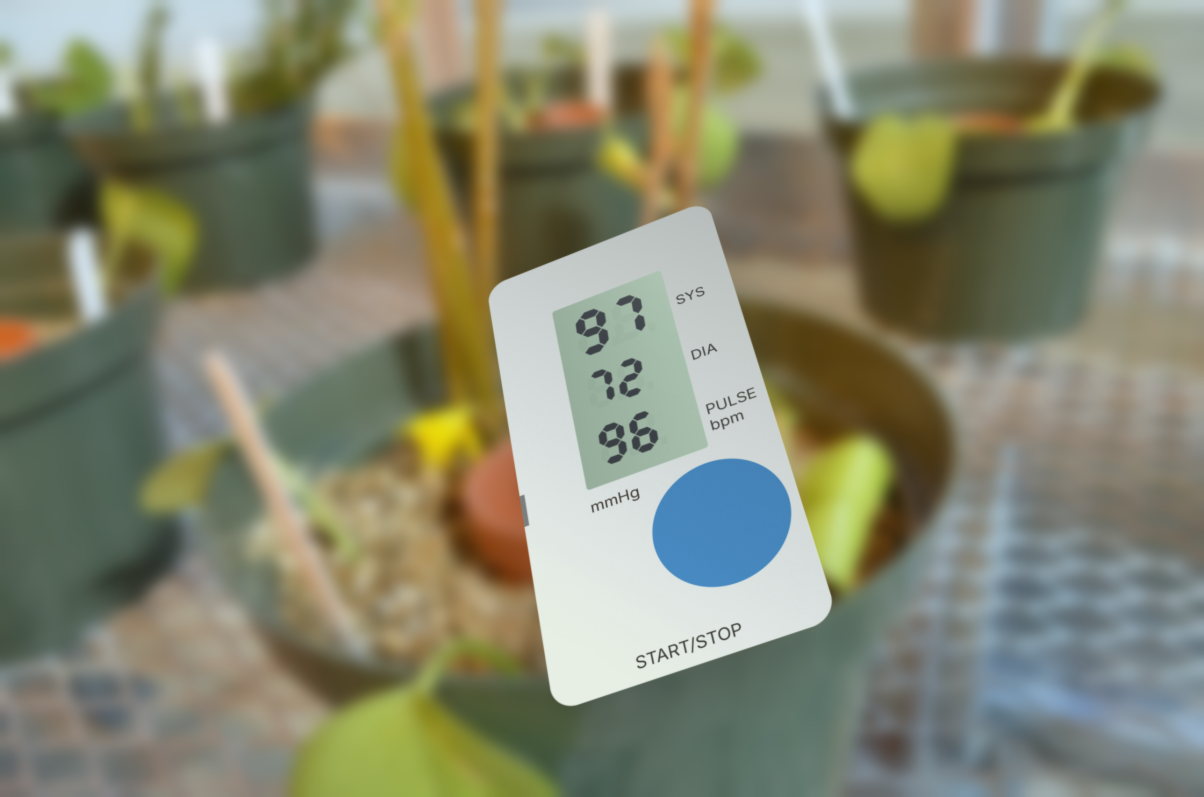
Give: **97** mmHg
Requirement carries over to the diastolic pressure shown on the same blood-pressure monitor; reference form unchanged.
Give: **72** mmHg
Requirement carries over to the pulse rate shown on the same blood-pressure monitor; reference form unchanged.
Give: **96** bpm
